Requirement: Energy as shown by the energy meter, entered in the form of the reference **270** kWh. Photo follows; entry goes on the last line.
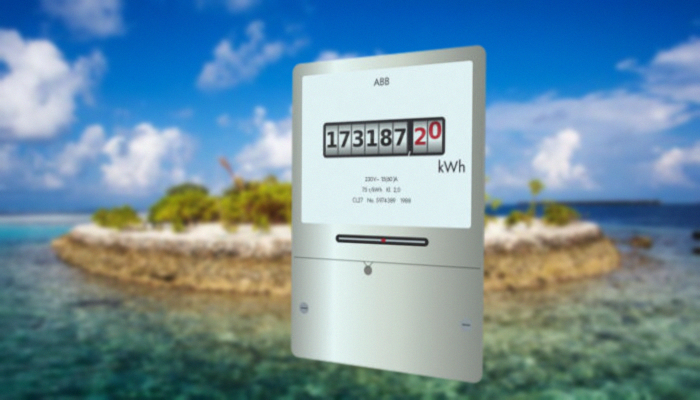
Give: **173187.20** kWh
